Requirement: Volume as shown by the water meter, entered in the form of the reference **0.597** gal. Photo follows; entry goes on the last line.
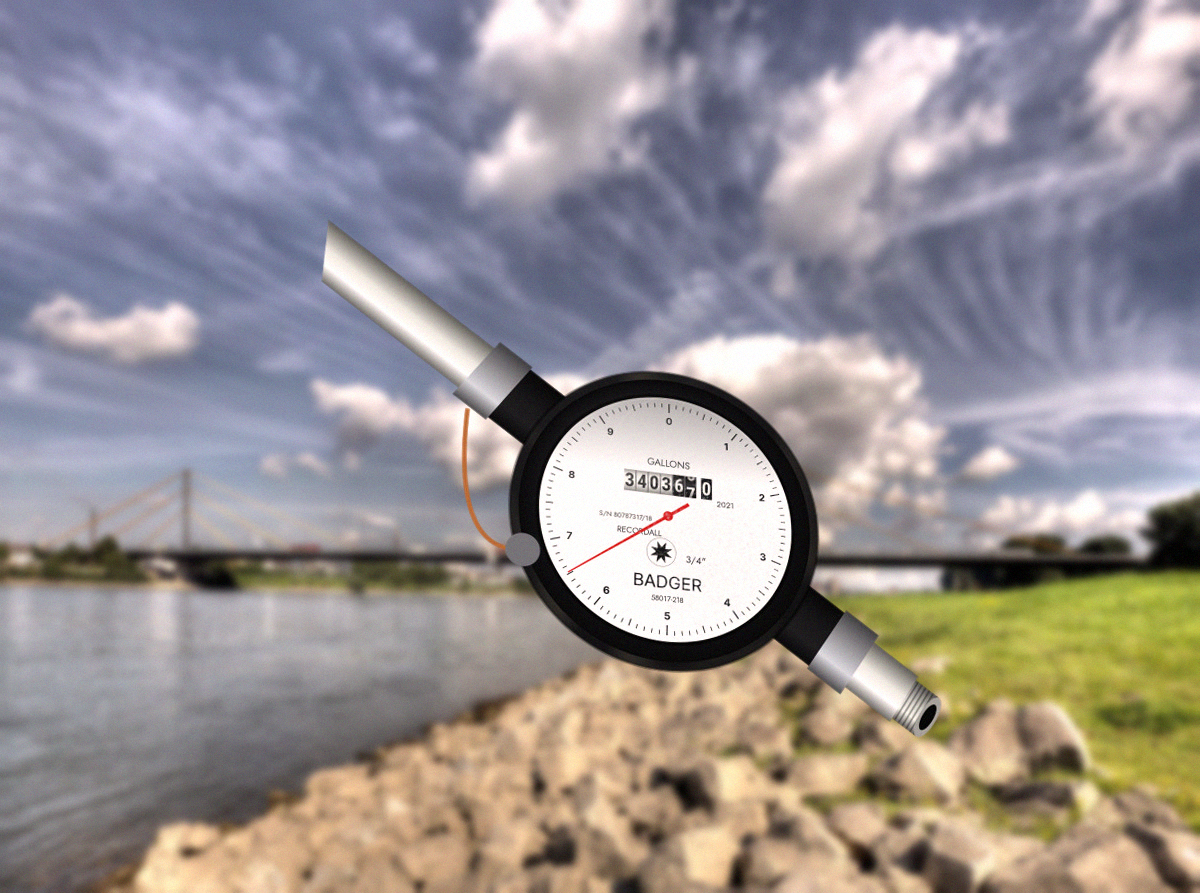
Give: **3403666.5** gal
